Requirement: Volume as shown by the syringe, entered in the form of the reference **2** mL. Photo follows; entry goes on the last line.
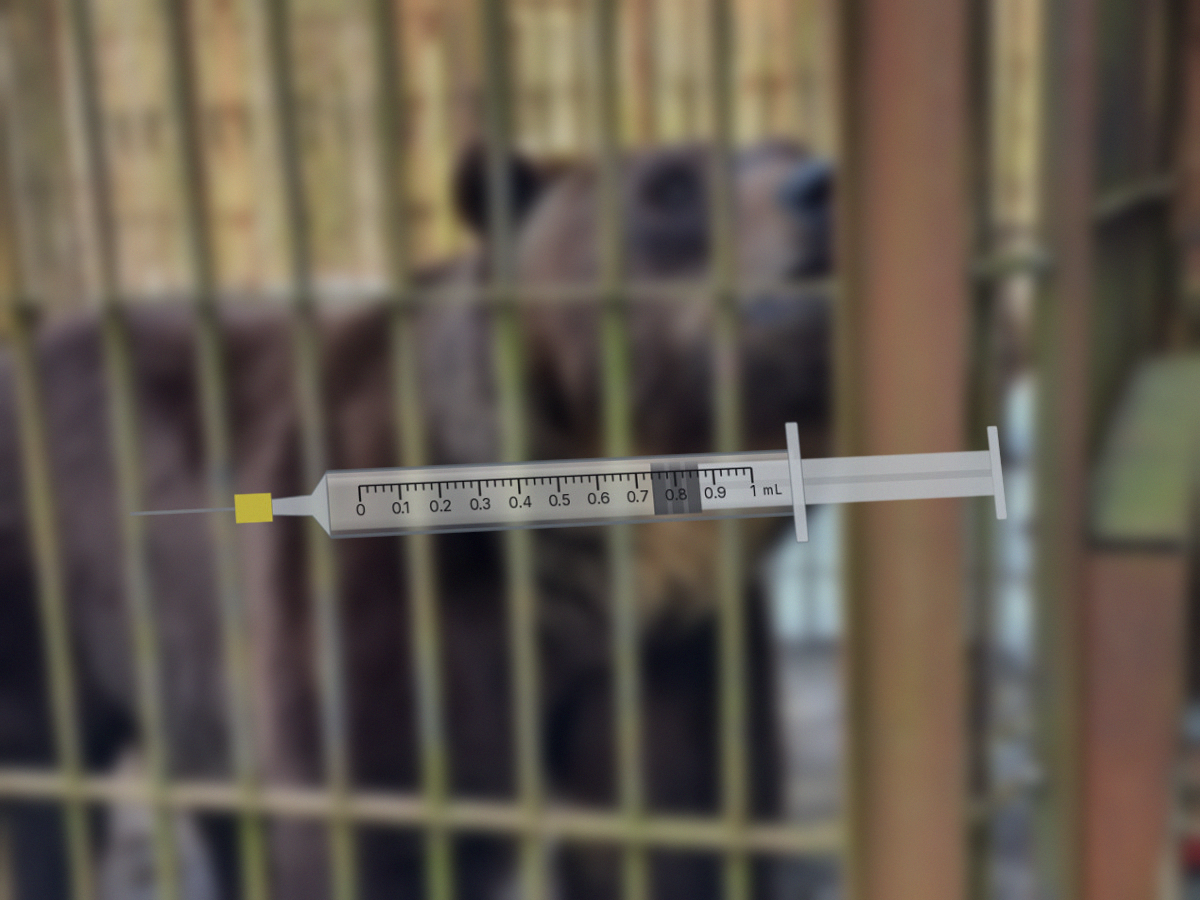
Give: **0.74** mL
